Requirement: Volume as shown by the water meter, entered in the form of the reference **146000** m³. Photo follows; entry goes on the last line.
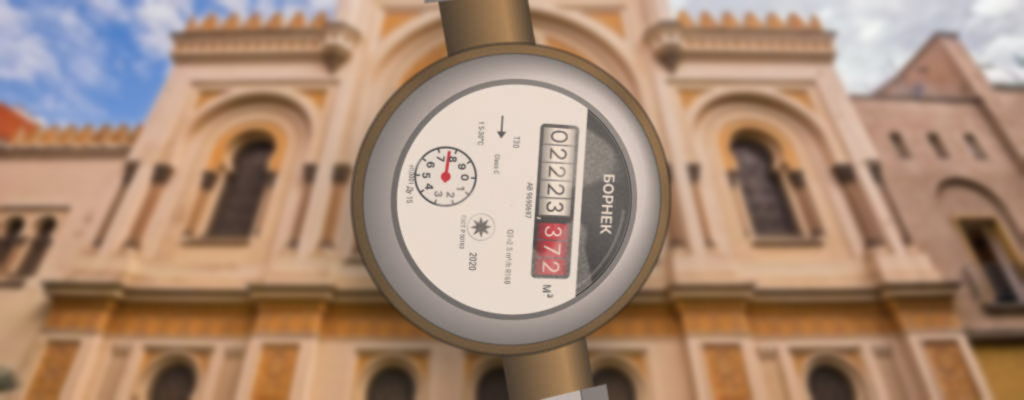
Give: **2223.3727** m³
